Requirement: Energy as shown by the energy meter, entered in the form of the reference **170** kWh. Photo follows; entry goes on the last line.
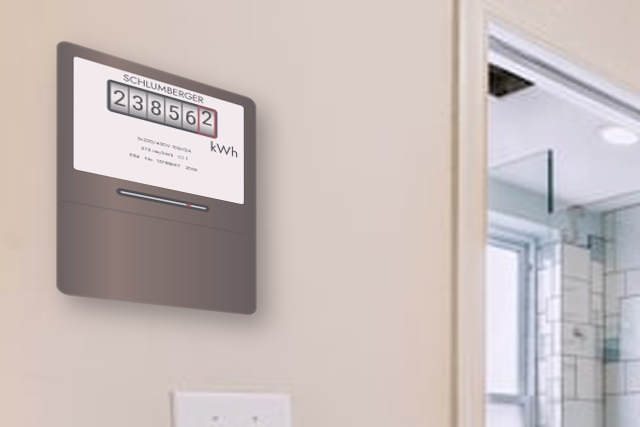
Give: **23856.2** kWh
